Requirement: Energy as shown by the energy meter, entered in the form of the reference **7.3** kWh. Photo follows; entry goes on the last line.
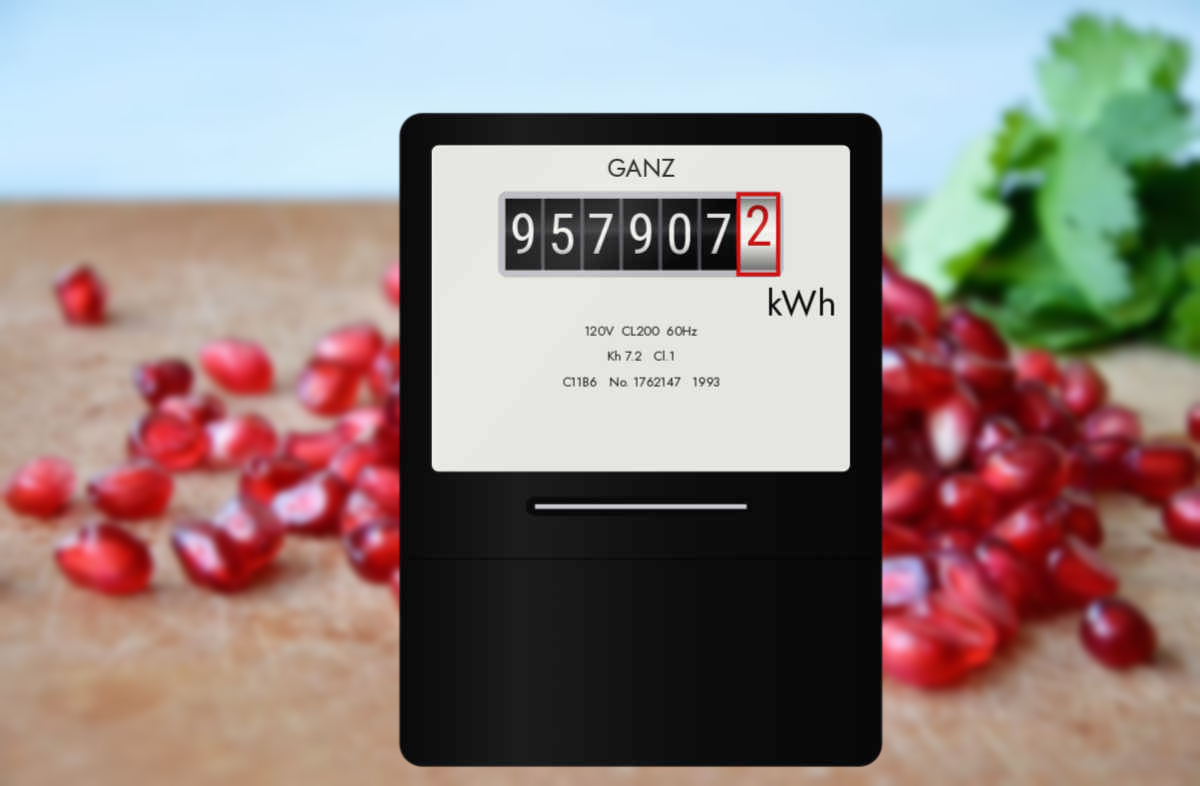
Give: **957907.2** kWh
